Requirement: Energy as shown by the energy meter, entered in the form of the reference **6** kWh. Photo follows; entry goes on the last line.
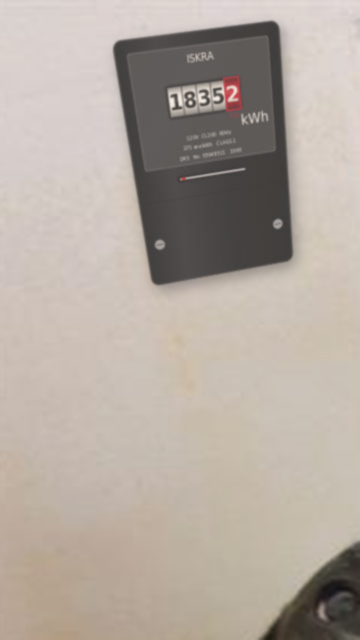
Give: **1835.2** kWh
